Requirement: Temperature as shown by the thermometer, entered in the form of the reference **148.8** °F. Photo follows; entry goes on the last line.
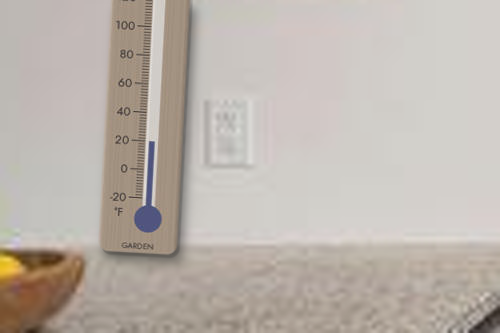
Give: **20** °F
